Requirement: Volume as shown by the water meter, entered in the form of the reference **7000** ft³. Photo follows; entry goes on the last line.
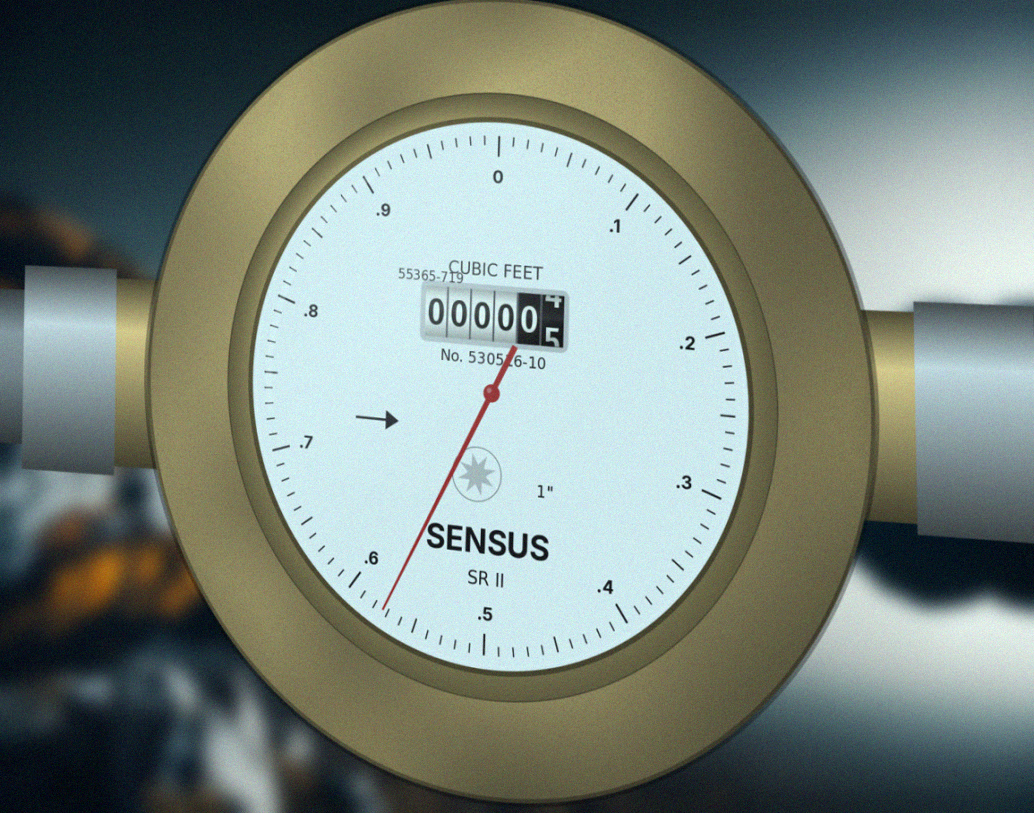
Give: **4.57** ft³
